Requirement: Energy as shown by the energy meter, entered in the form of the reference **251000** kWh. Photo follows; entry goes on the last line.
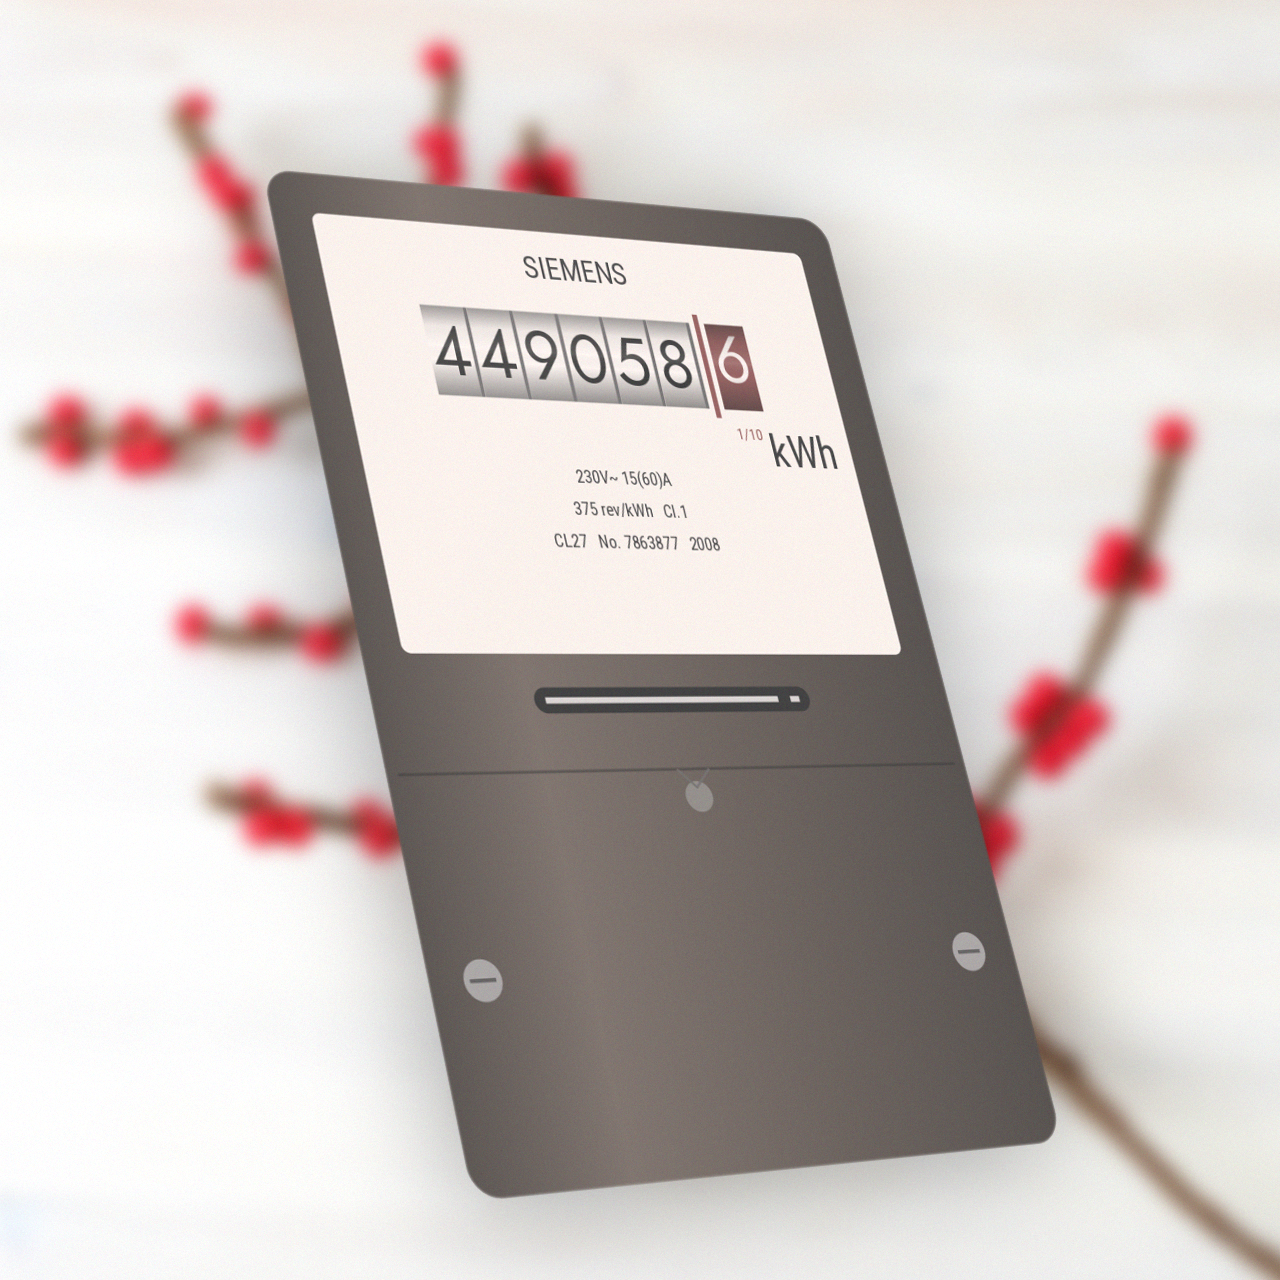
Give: **449058.6** kWh
